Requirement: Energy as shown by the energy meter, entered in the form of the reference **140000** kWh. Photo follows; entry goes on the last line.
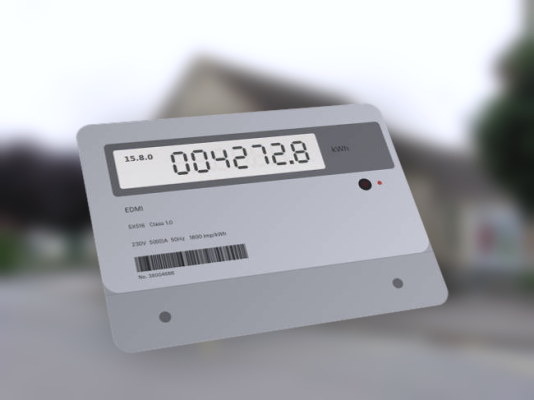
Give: **4272.8** kWh
